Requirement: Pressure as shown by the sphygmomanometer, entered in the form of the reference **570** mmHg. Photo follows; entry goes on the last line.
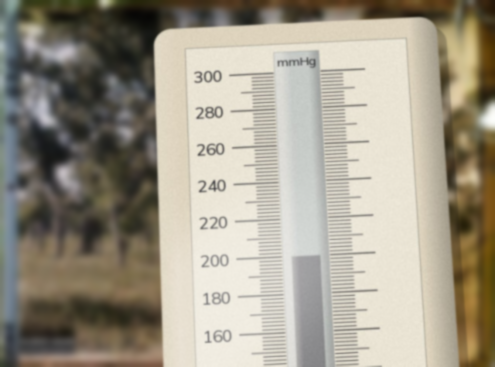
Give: **200** mmHg
